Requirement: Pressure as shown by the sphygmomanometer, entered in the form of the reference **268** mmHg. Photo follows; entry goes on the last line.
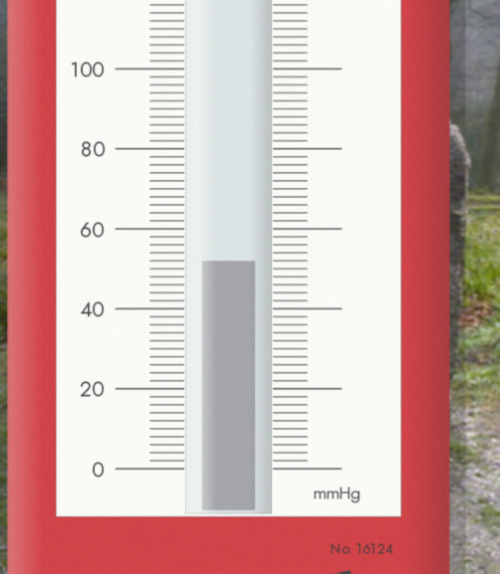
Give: **52** mmHg
